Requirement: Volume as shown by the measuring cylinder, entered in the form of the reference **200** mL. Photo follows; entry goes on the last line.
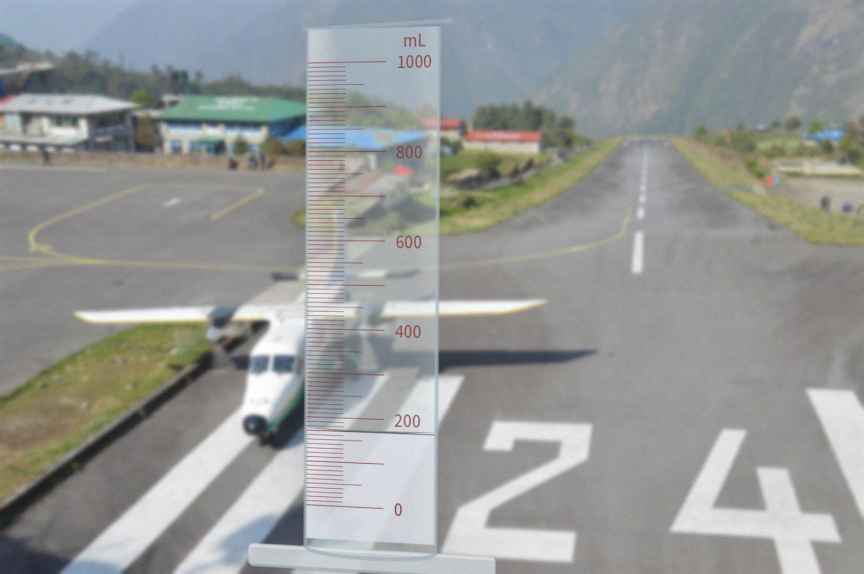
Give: **170** mL
